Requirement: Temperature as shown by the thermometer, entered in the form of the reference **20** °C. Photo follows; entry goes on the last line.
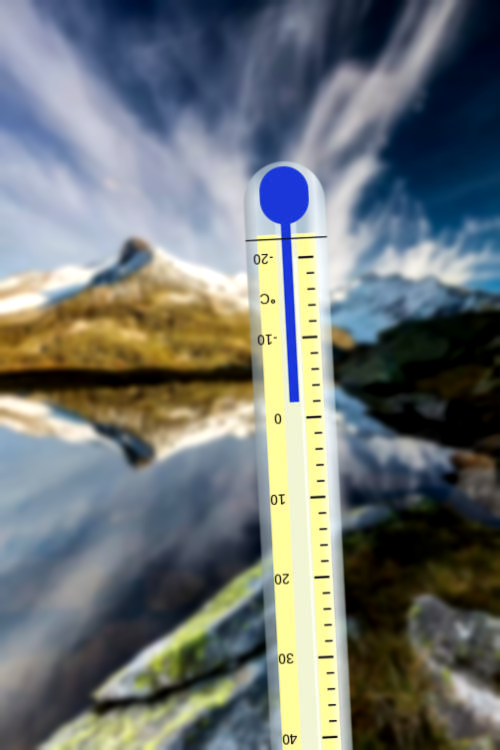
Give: **-2** °C
